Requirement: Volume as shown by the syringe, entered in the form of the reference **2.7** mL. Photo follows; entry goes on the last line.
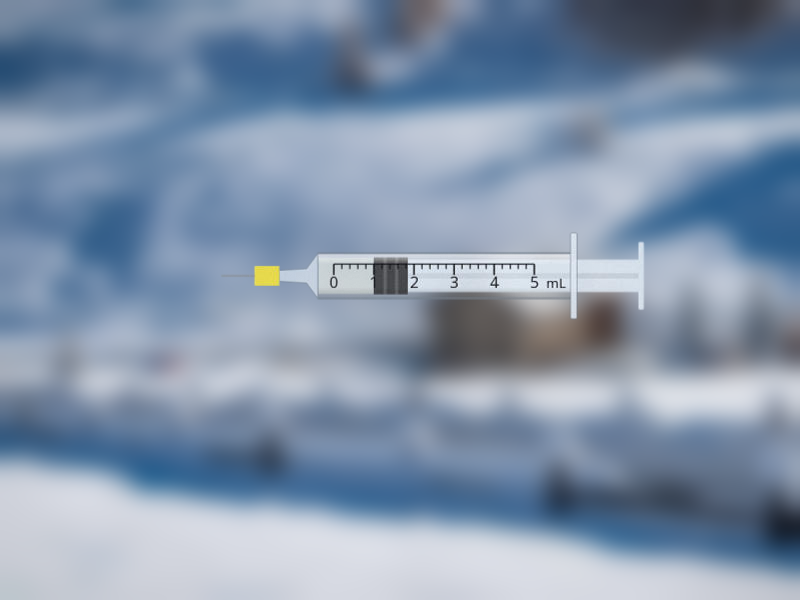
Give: **1** mL
